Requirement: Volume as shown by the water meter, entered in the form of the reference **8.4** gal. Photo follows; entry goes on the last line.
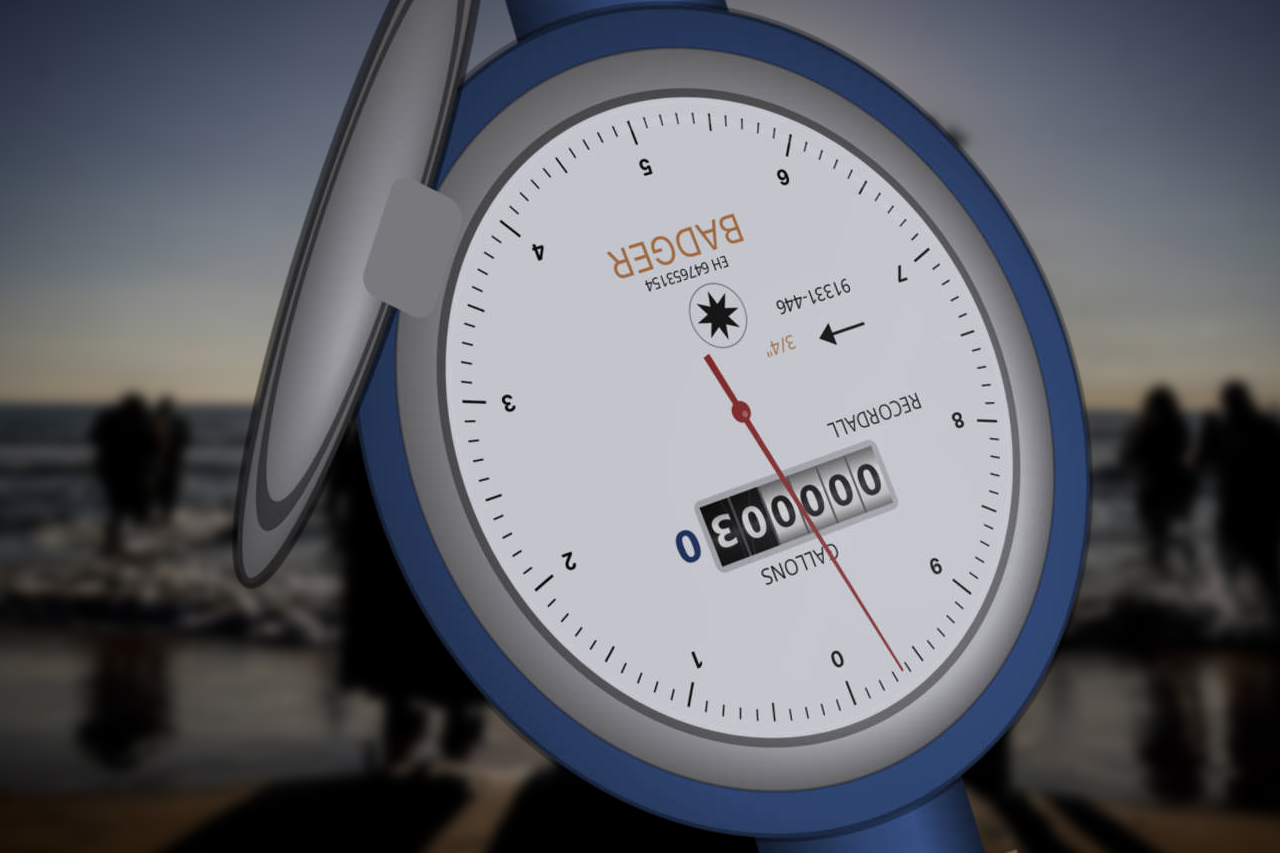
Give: **29.6** gal
